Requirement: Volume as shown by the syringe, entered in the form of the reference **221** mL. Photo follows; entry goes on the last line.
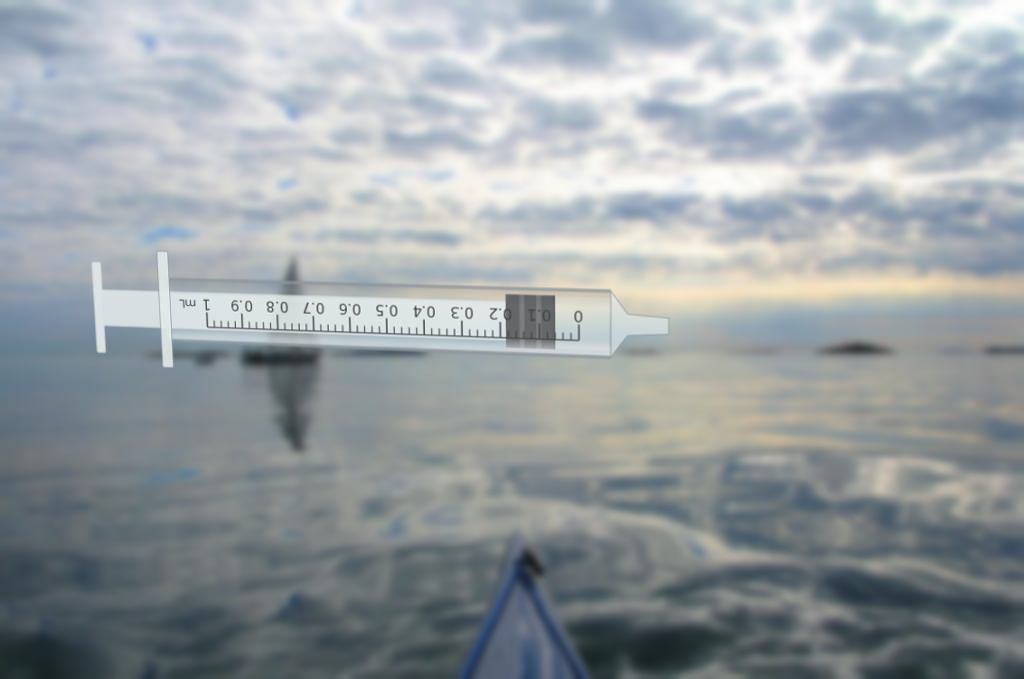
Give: **0.06** mL
